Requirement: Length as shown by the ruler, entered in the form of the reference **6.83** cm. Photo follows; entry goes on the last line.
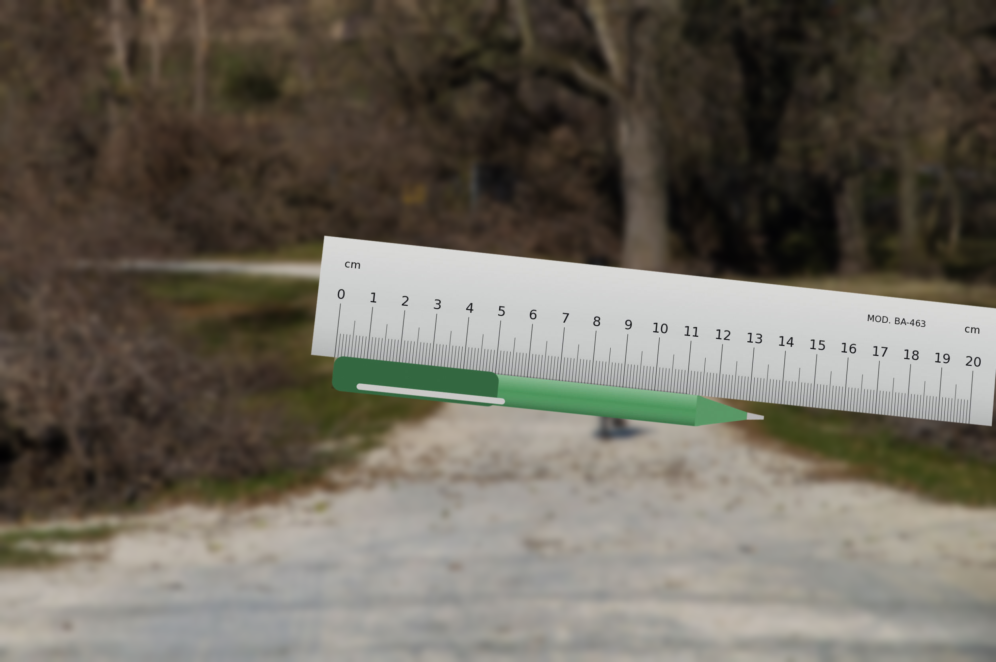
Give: **13.5** cm
